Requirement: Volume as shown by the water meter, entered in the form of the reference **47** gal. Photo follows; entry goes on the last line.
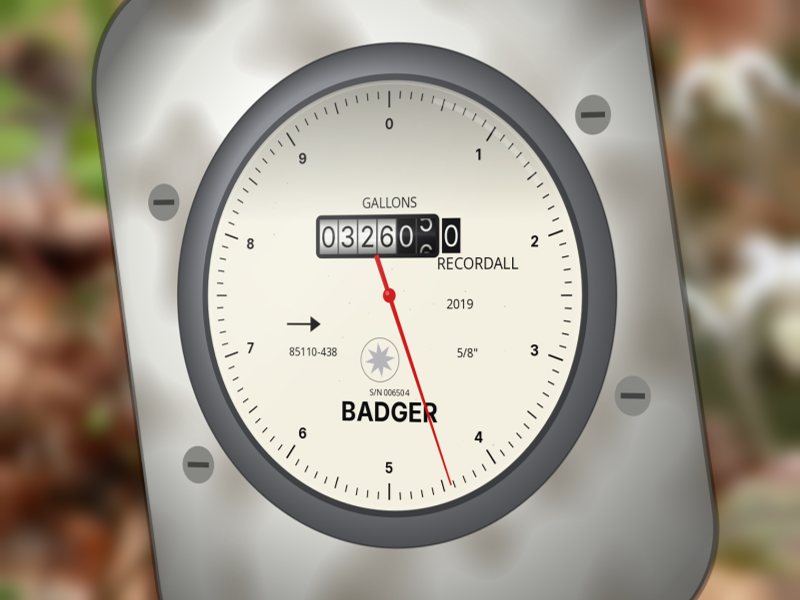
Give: **326054.4** gal
